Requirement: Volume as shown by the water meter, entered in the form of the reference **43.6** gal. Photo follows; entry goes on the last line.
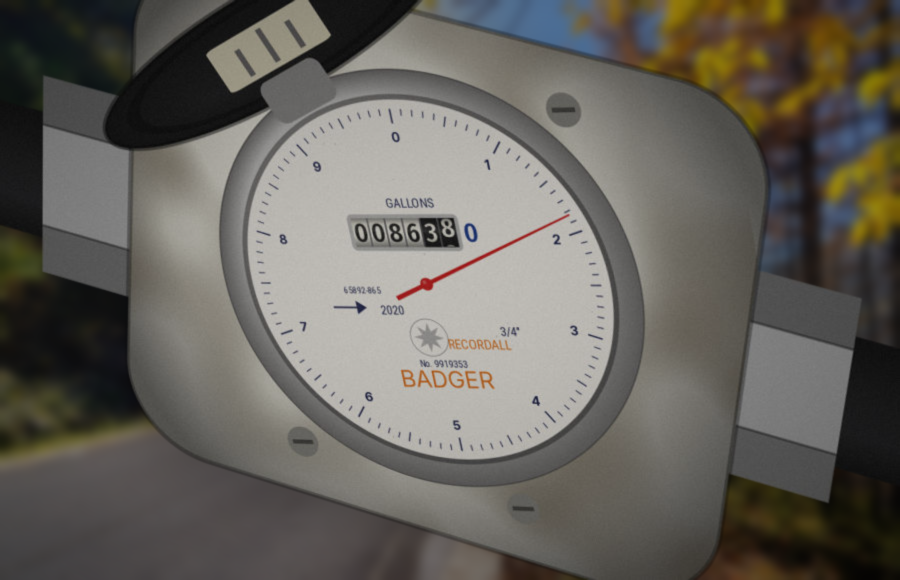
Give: **86381.8** gal
